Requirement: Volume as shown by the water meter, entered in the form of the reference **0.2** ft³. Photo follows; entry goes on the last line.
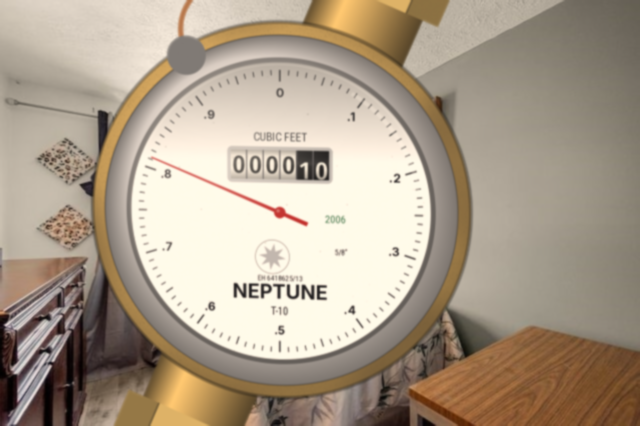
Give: **9.81** ft³
